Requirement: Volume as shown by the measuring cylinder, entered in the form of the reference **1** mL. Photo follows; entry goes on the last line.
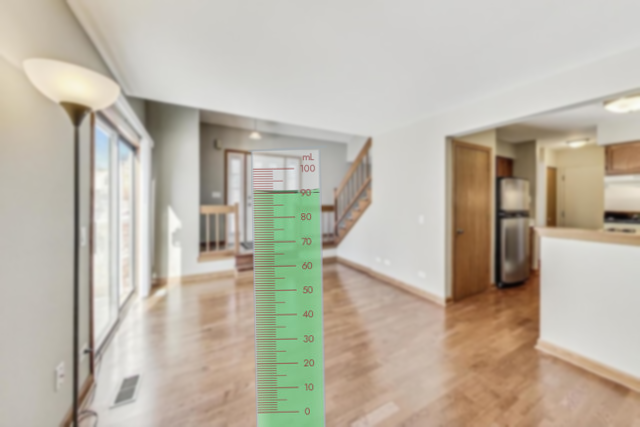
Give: **90** mL
